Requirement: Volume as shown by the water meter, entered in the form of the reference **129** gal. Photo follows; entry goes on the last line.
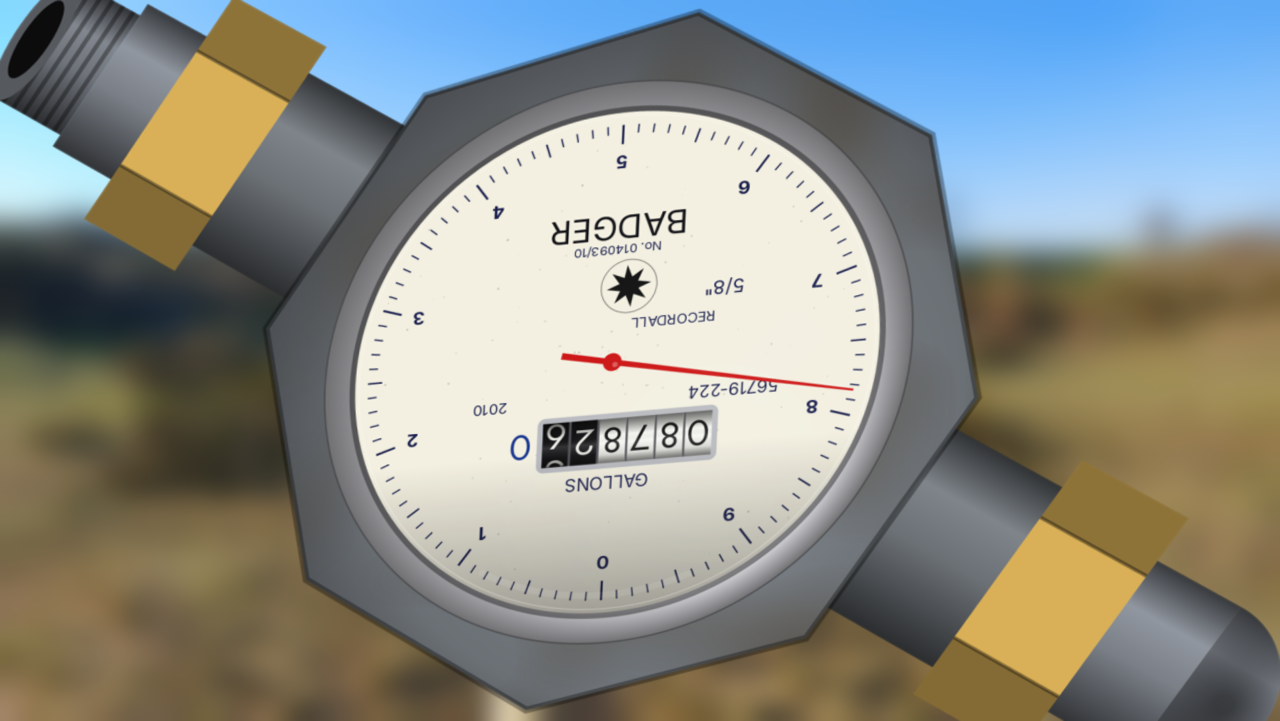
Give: **878257.8** gal
